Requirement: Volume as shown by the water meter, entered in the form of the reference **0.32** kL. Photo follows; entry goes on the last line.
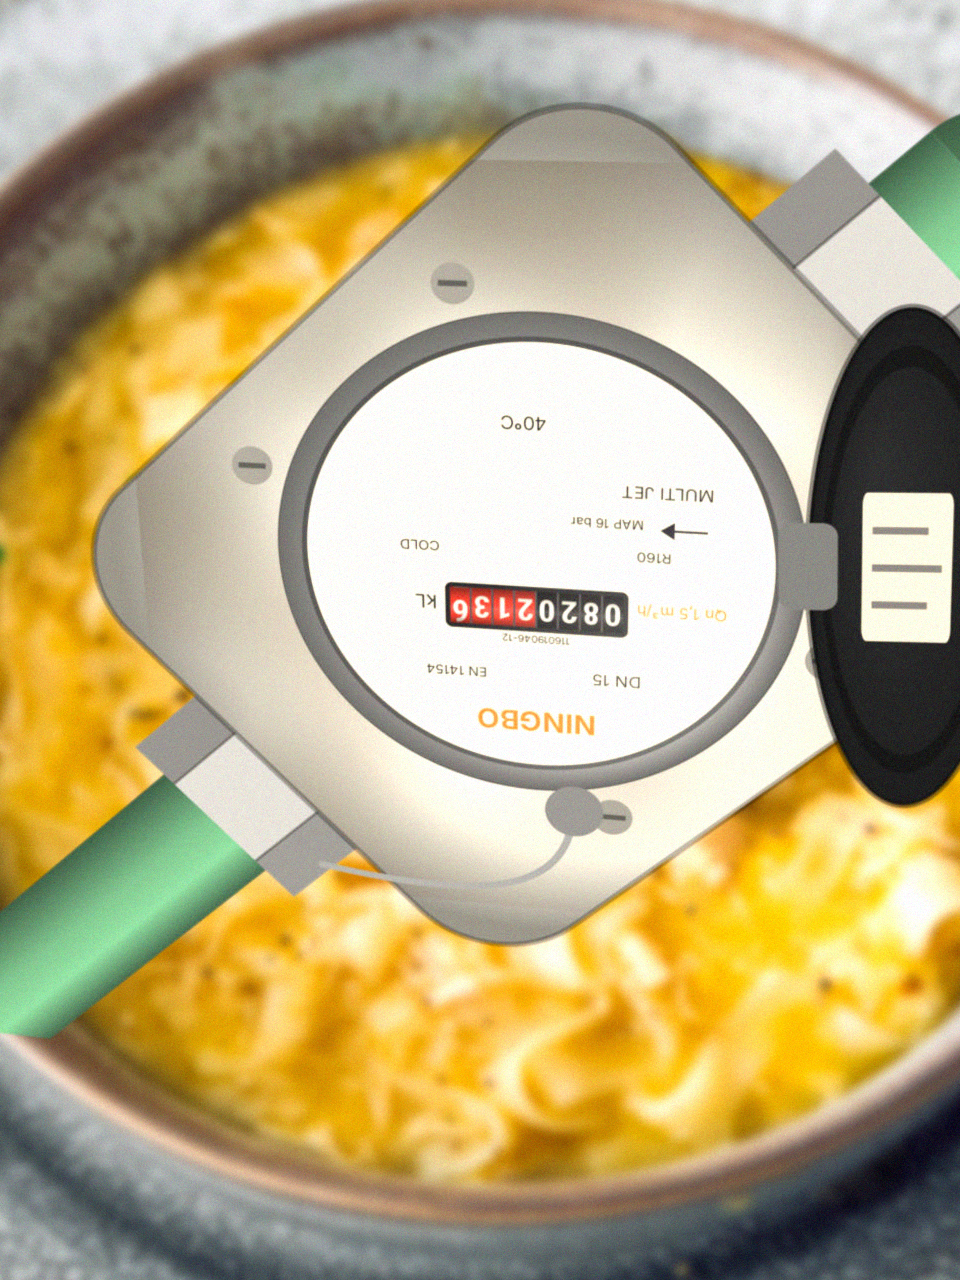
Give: **820.2136** kL
